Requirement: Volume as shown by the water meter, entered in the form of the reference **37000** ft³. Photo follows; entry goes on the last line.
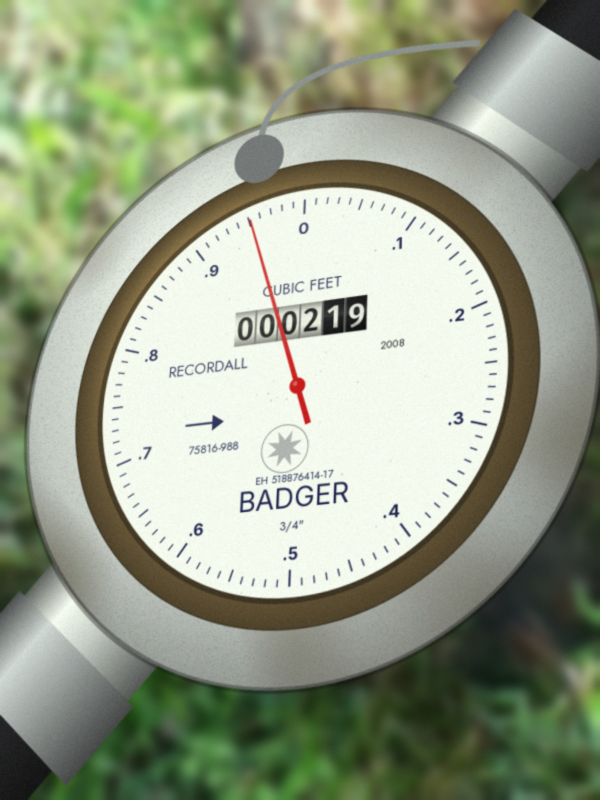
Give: **218.95** ft³
